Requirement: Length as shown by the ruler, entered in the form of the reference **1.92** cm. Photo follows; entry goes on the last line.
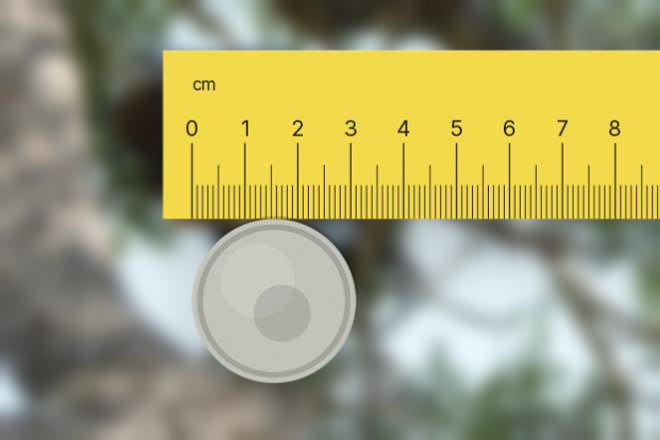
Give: **3.1** cm
